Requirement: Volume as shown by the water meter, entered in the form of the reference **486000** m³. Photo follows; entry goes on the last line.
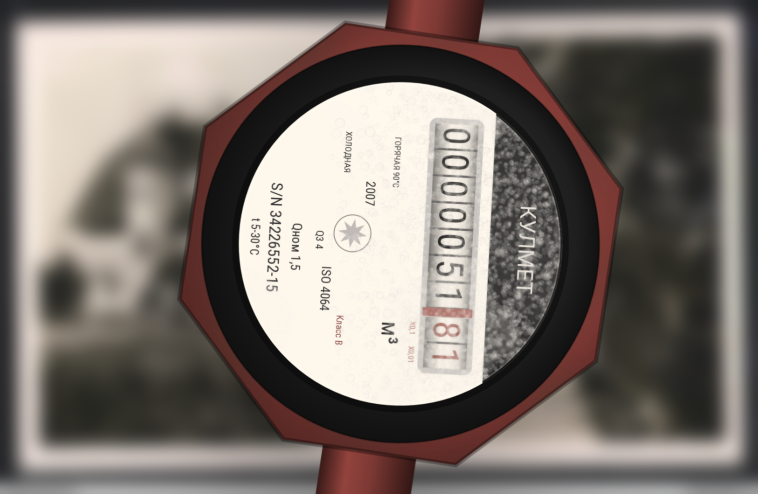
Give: **51.81** m³
